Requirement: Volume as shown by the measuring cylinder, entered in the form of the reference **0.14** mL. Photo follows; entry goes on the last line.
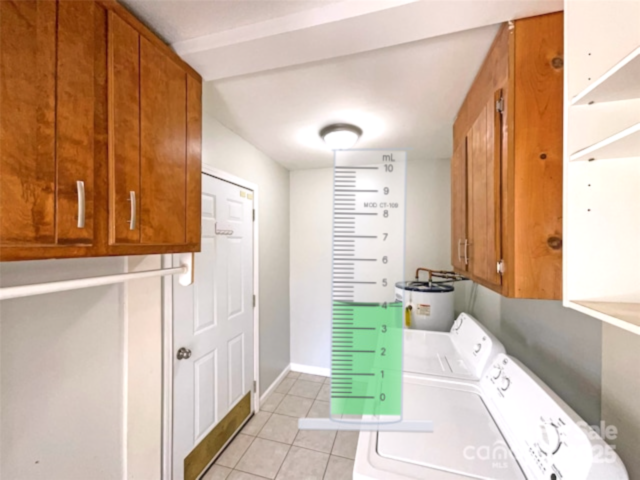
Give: **4** mL
